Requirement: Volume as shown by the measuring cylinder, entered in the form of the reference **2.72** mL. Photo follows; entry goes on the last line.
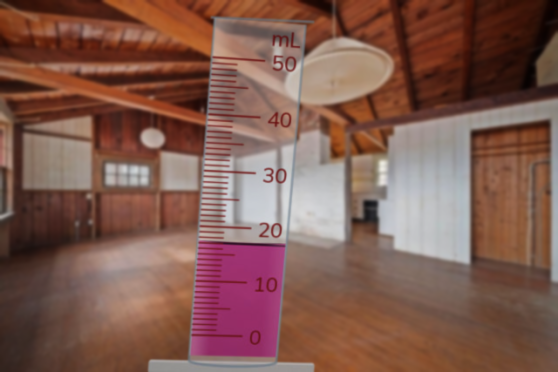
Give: **17** mL
